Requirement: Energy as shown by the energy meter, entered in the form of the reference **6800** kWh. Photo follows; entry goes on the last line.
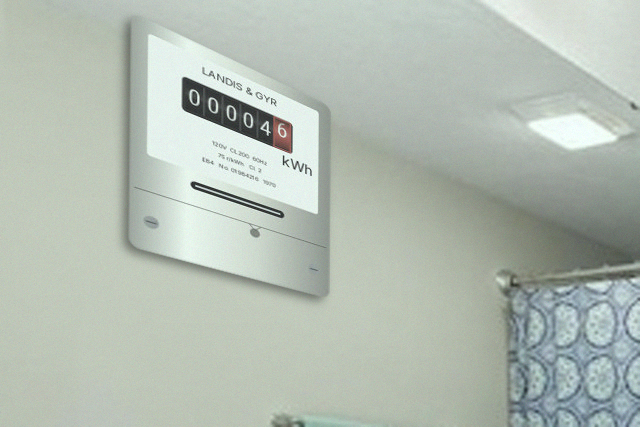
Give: **4.6** kWh
